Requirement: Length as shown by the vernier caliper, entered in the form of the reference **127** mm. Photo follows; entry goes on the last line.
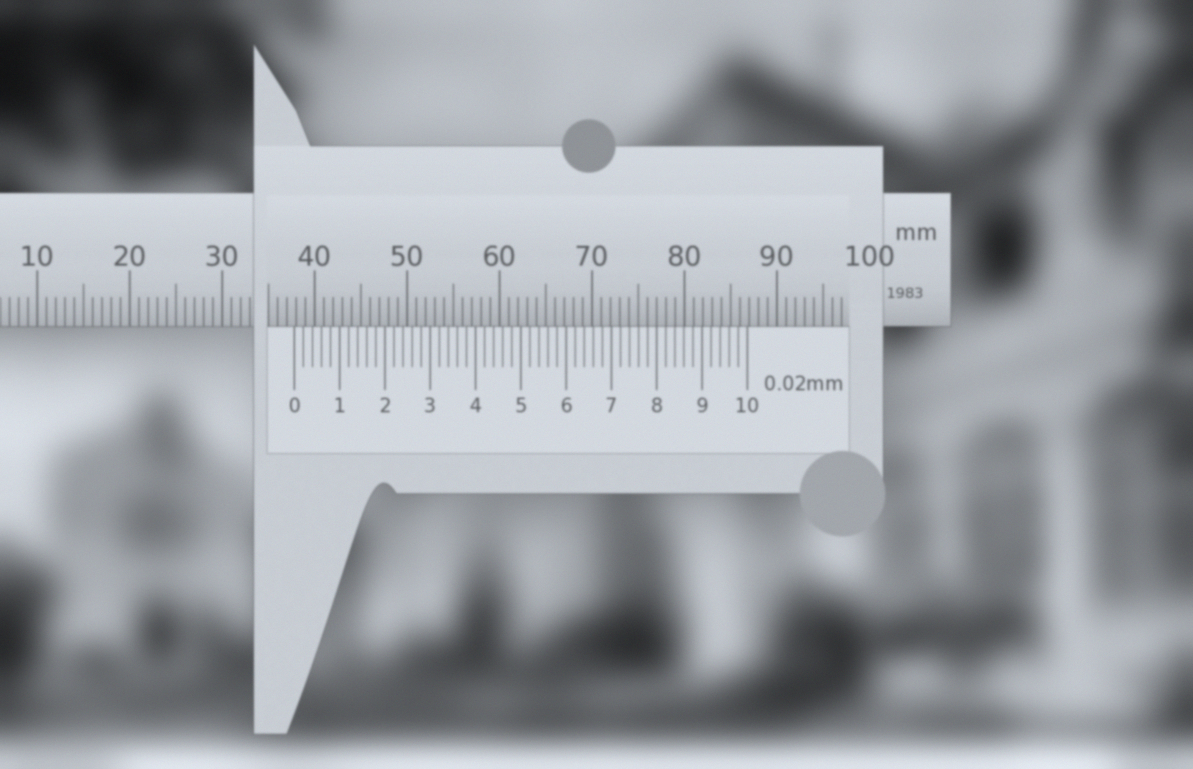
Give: **37.8** mm
